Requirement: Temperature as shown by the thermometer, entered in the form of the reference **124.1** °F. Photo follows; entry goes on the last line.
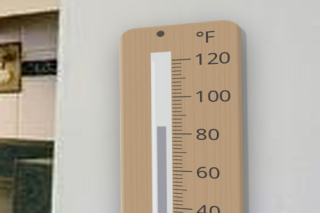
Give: **84** °F
